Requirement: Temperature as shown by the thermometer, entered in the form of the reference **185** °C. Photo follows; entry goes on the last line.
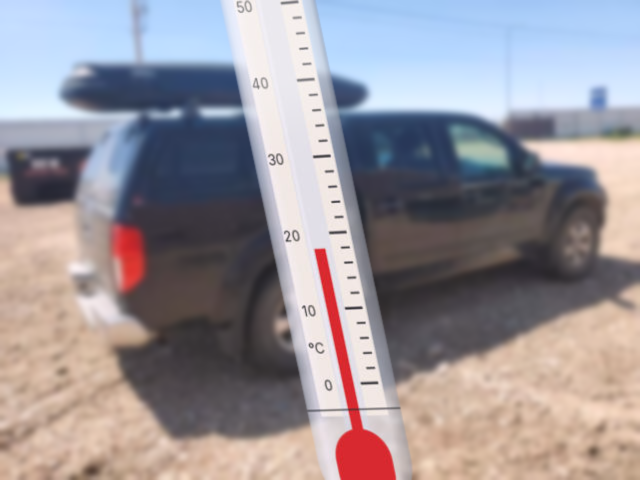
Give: **18** °C
